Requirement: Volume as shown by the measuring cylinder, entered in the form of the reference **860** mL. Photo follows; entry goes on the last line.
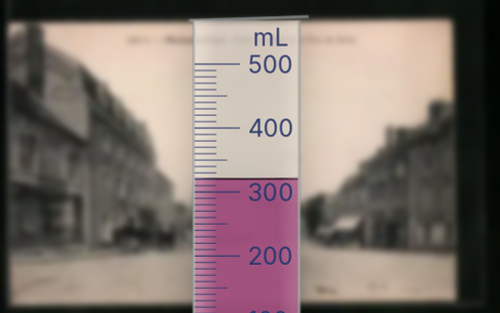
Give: **320** mL
